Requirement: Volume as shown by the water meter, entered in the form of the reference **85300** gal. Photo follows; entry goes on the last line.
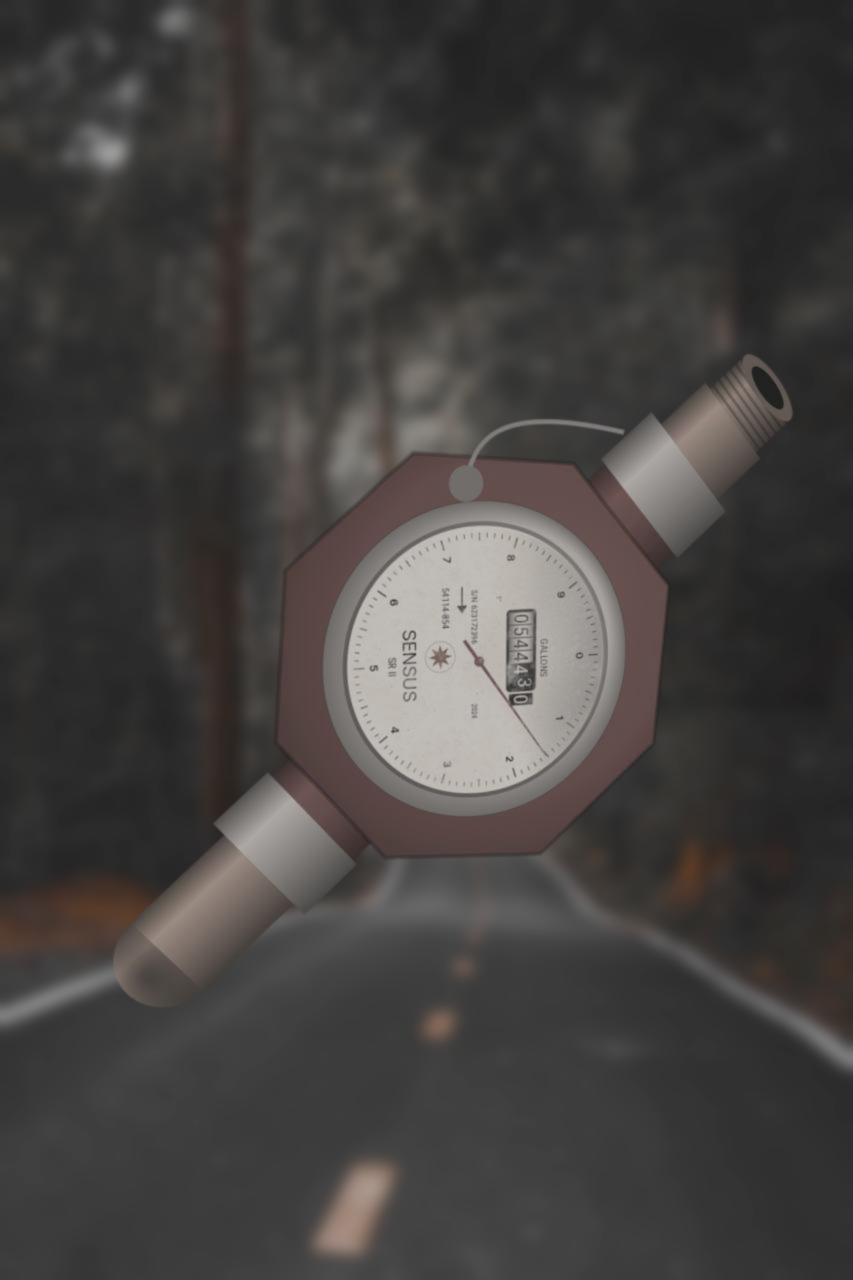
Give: **544431.5** gal
